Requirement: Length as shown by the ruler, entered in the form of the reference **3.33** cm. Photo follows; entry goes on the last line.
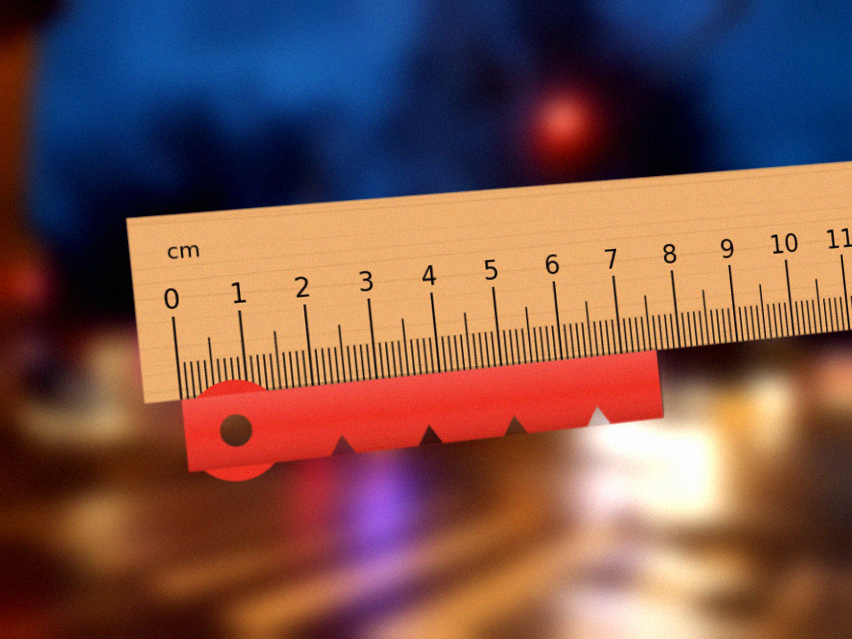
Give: **7.6** cm
